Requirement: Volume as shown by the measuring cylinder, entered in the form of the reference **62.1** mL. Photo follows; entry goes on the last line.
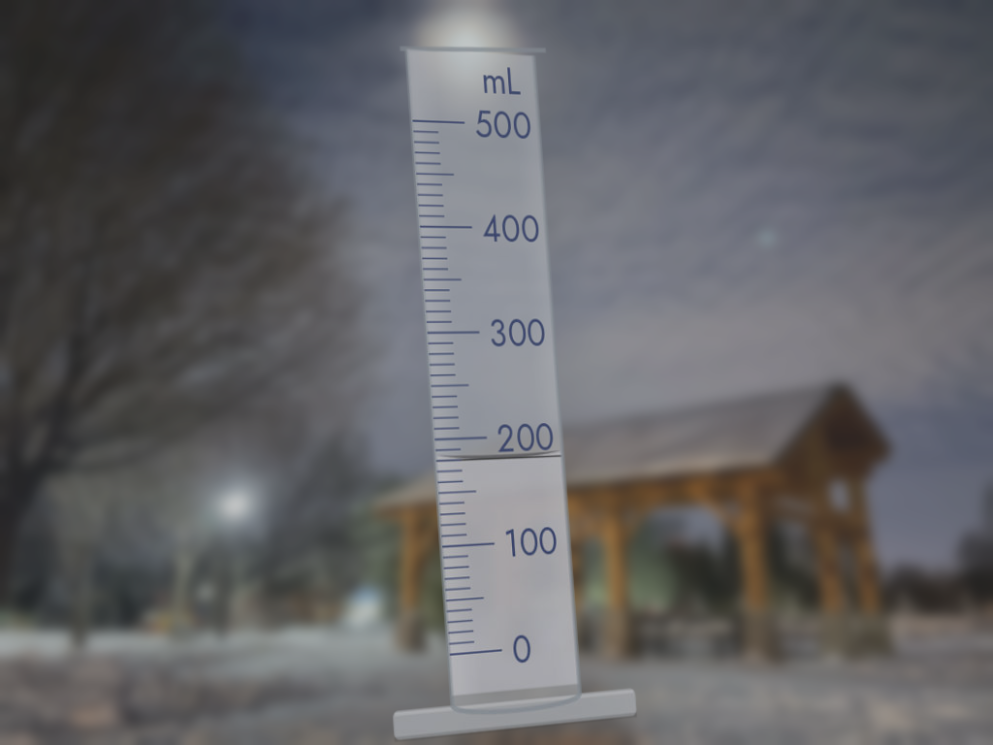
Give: **180** mL
